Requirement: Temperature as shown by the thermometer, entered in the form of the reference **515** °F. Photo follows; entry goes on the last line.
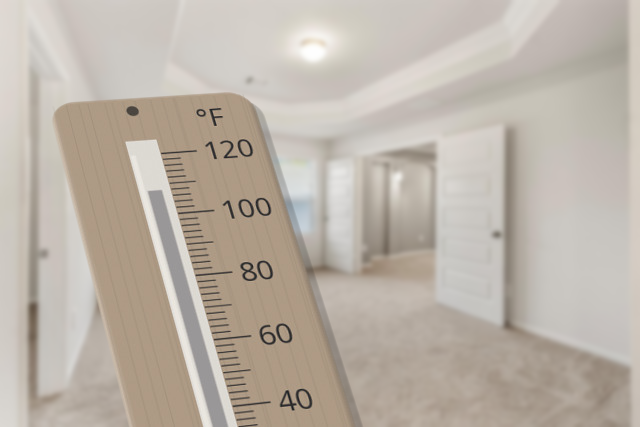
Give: **108** °F
